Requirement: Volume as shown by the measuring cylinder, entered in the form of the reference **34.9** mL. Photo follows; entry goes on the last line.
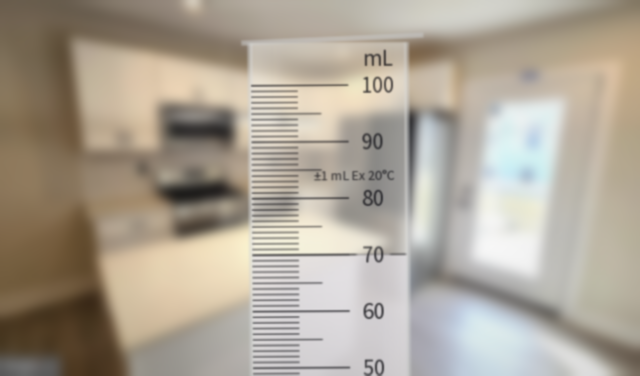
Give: **70** mL
